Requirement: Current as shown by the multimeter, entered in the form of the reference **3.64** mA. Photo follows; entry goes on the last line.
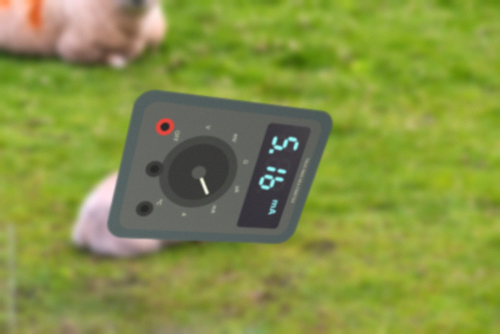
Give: **5.16** mA
